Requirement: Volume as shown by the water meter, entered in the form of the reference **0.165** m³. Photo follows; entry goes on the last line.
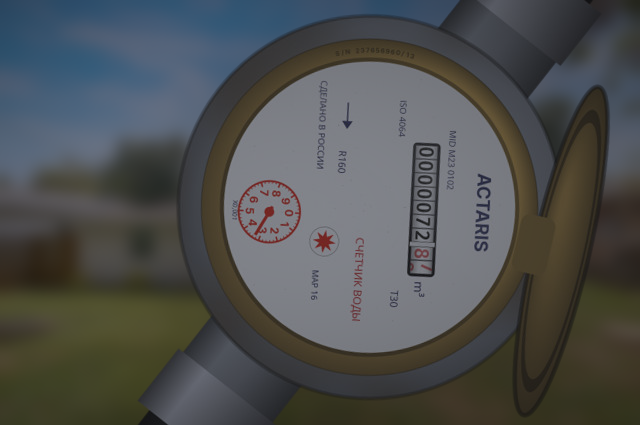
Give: **72.873** m³
